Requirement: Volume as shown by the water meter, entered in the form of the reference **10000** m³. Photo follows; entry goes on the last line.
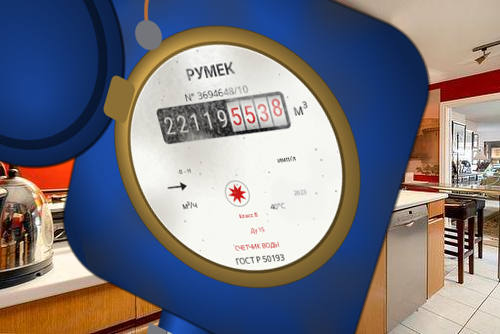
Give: **22119.5538** m³
